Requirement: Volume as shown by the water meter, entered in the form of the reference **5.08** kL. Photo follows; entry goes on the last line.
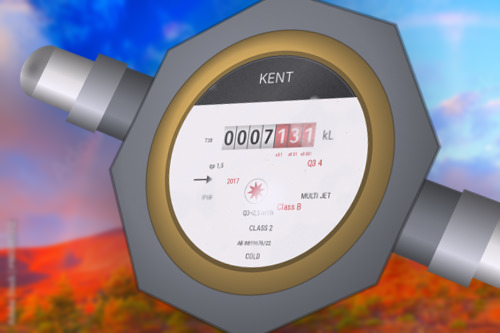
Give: **7.131** kL
